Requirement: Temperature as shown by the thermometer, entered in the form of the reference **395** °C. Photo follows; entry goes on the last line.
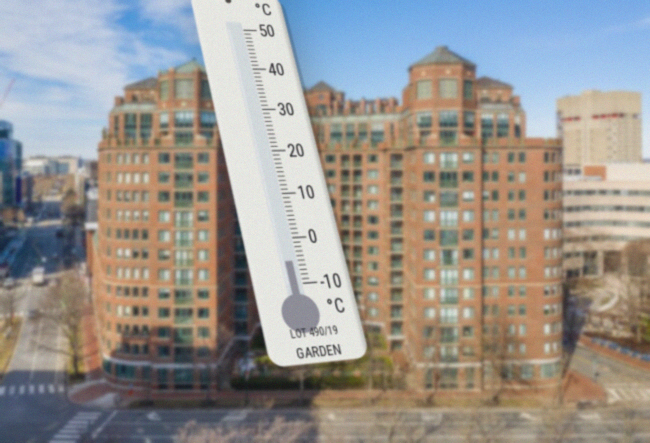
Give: **-5** °C
